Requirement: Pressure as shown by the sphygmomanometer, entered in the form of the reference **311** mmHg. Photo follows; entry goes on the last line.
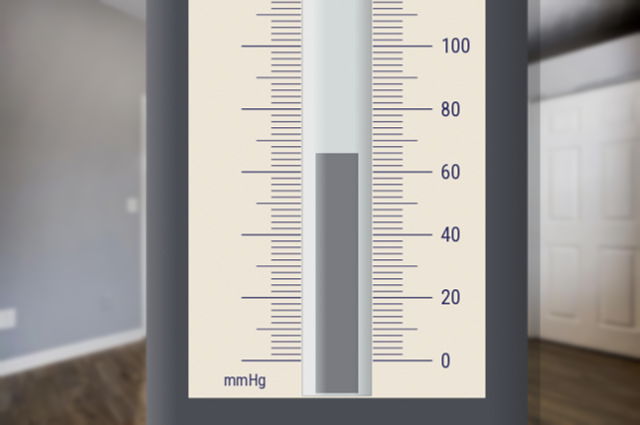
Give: **66** mmHg
